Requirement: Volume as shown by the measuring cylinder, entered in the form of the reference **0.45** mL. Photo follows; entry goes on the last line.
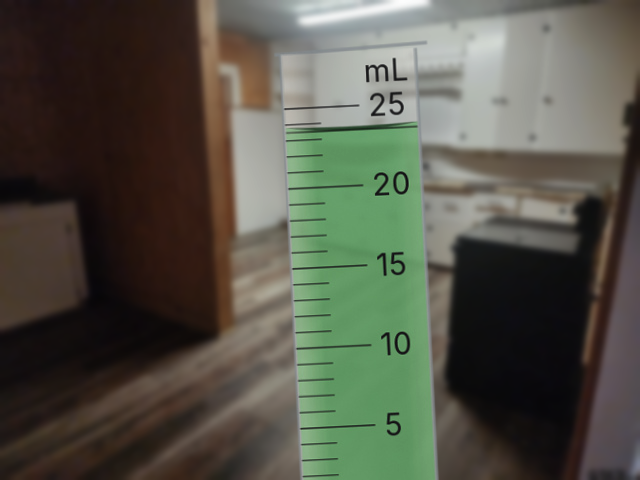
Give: **23.5** mL
